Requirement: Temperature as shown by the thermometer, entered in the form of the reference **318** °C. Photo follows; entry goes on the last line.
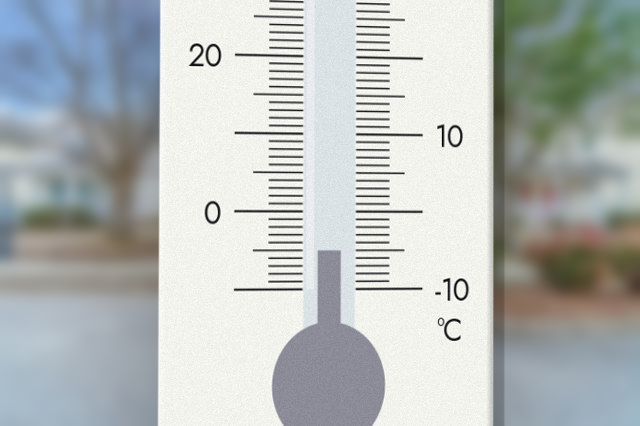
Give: **-5** °C
